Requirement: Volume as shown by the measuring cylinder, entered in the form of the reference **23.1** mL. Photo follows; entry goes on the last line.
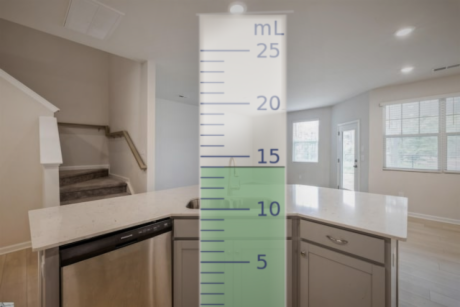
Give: **14** mL
